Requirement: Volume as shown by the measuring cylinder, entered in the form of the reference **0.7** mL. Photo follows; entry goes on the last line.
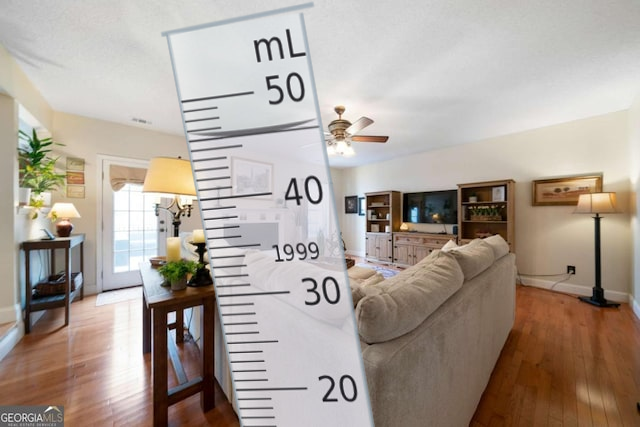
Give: **46** mL
